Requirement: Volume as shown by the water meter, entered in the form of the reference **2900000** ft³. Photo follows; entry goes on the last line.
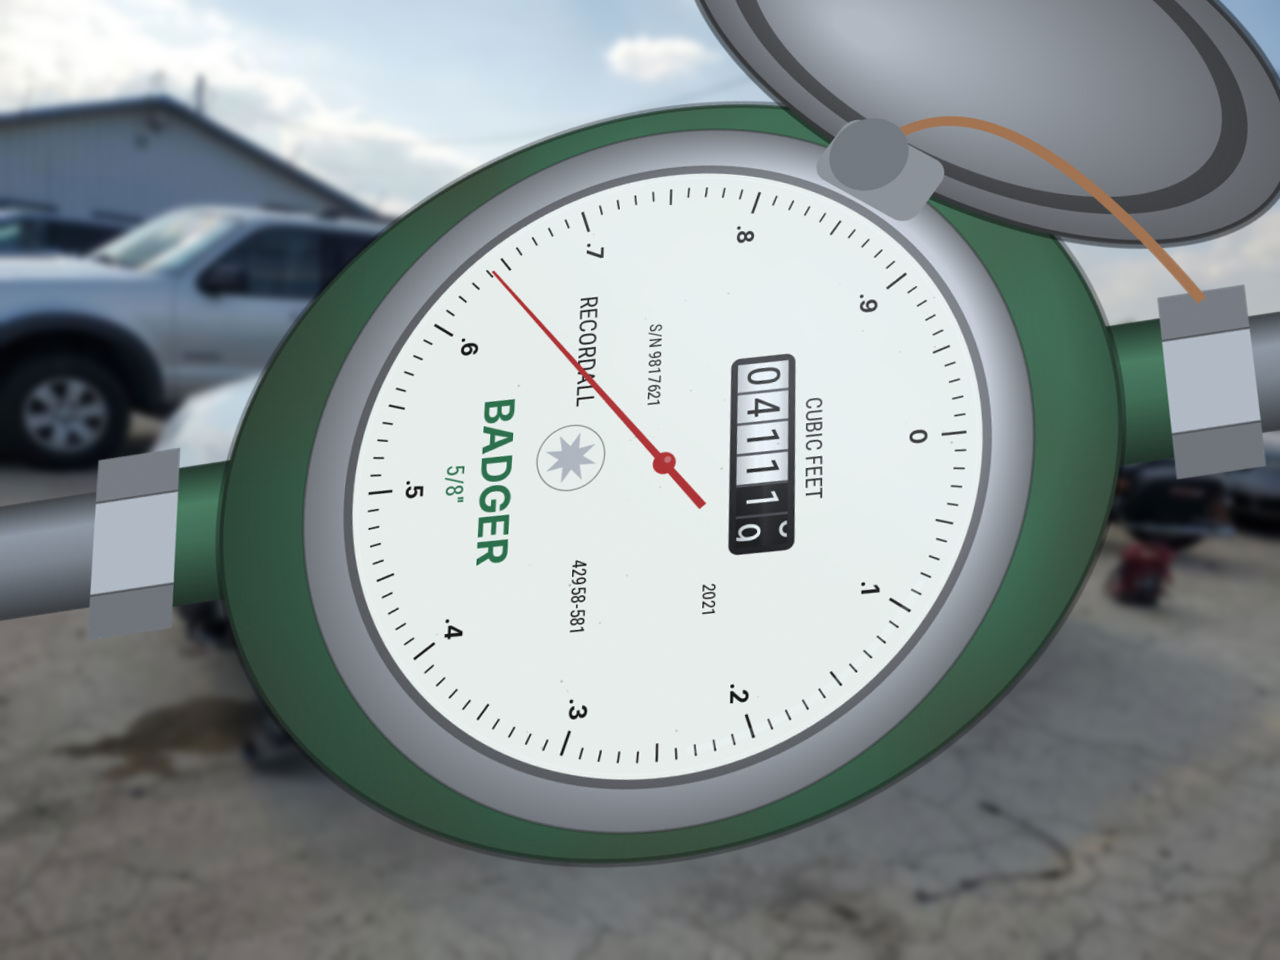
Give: **41118.64** ft³
